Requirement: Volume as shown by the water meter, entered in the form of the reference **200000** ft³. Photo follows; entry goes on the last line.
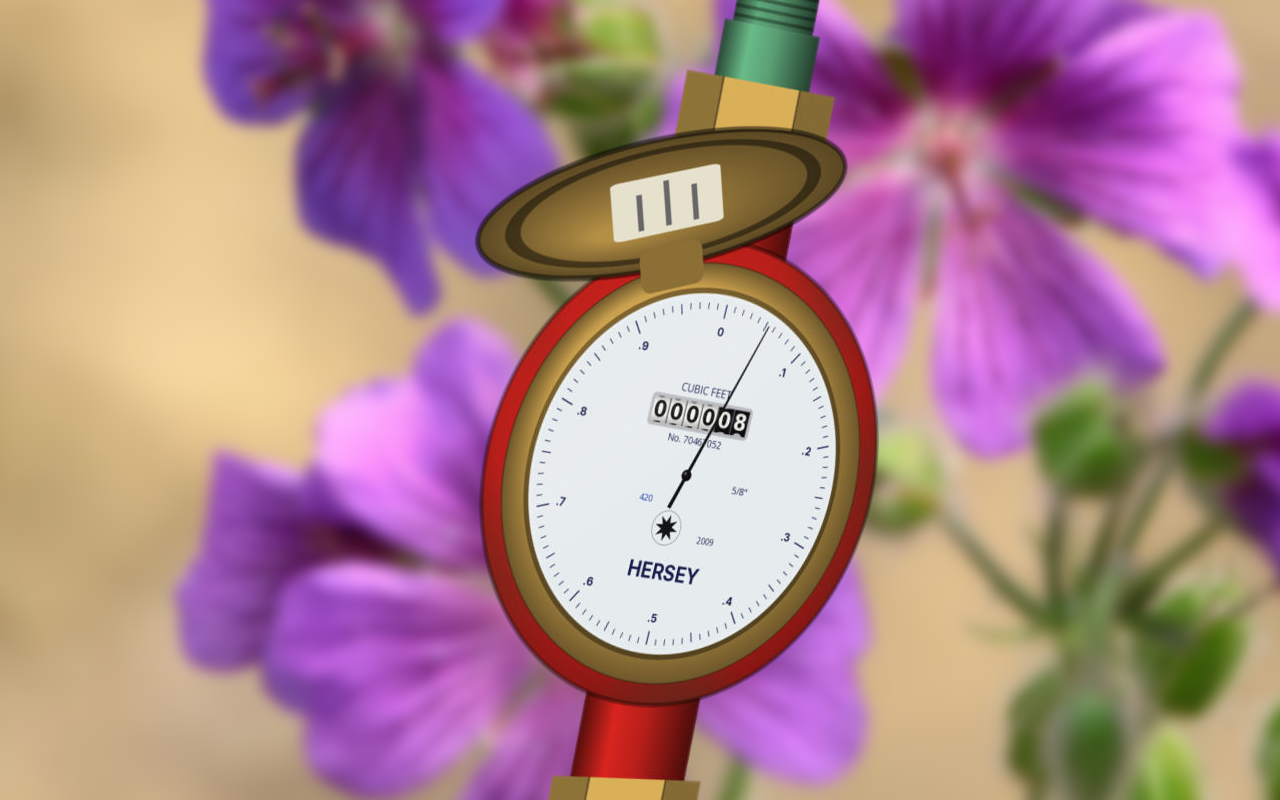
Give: **8.05** ft³
